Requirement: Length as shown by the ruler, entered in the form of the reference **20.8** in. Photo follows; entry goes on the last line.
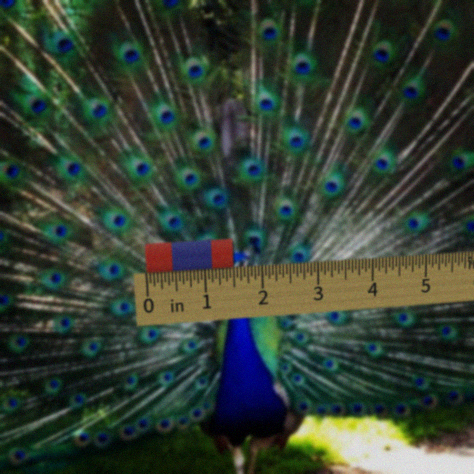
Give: **1.5** in
